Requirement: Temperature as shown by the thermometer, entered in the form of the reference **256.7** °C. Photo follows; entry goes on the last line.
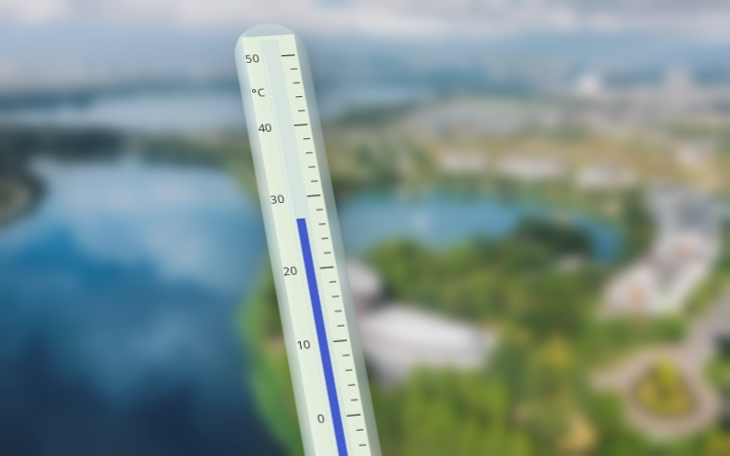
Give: **27** °C
